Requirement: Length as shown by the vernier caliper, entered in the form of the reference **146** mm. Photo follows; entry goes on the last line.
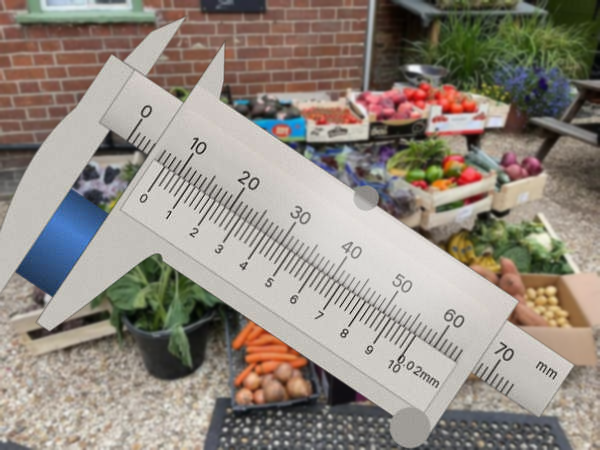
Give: **7.4** mm
